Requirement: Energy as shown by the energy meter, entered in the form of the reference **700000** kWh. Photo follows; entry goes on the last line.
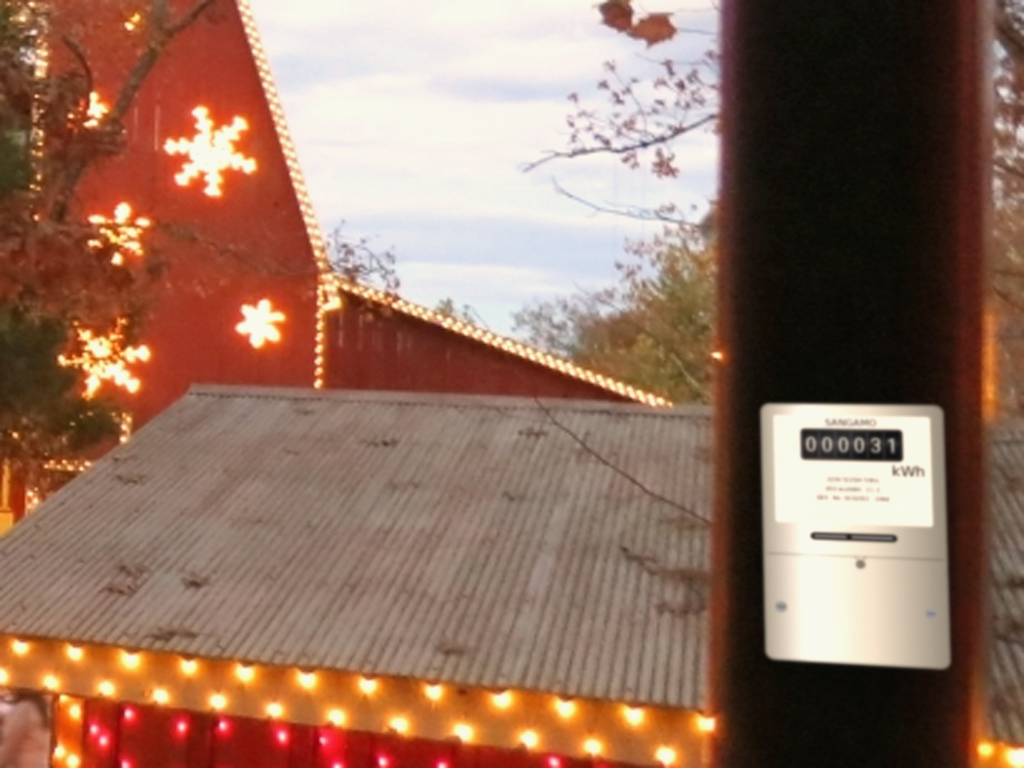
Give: **31** kWh
